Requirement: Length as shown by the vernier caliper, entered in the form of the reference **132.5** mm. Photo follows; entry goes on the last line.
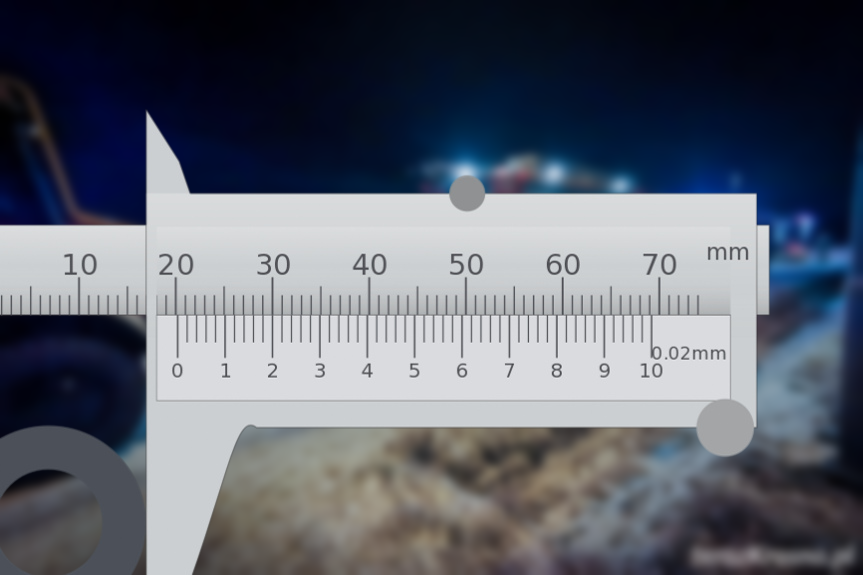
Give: **20.2** mm
